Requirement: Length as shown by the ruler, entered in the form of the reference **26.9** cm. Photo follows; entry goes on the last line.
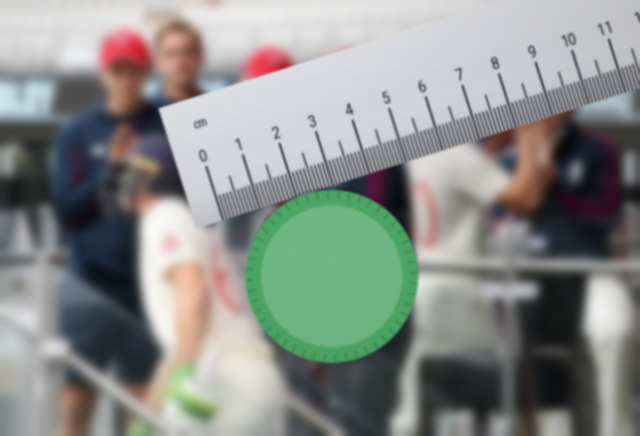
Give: **4.5** cm
